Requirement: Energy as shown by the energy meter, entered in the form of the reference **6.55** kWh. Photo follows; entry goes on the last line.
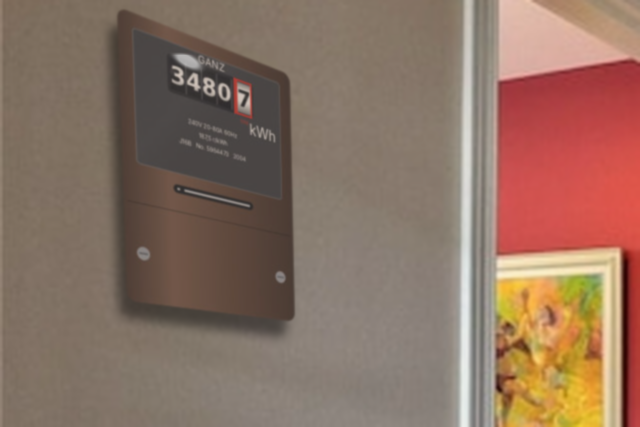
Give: **3480.7** kWh
